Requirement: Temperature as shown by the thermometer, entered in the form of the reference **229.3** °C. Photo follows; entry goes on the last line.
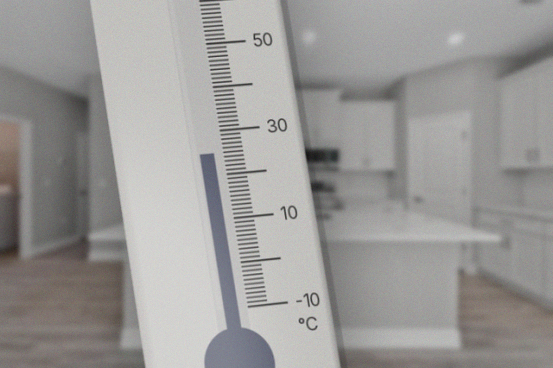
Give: **25** °C
